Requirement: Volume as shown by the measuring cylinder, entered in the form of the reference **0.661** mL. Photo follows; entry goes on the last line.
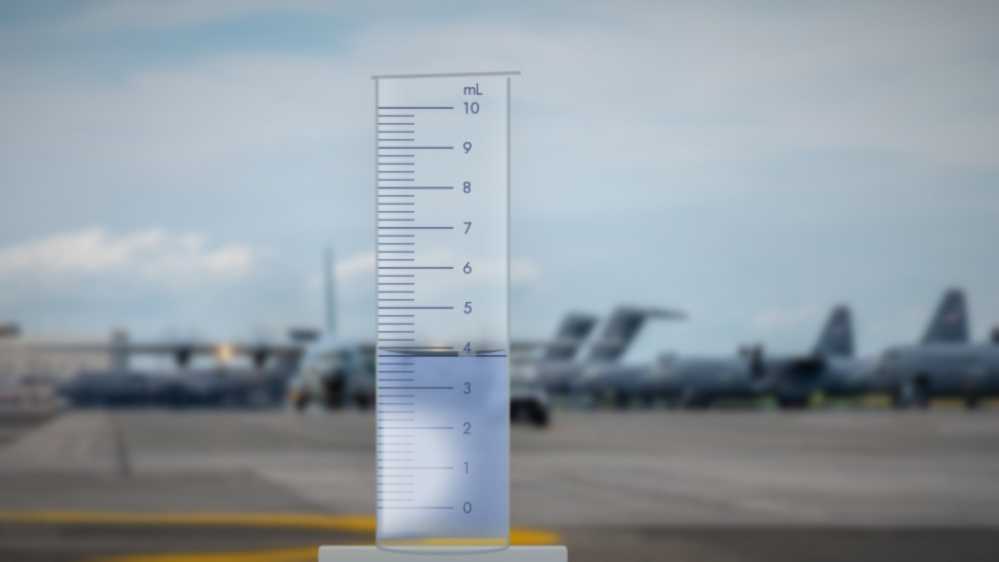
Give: **3.8** mL
